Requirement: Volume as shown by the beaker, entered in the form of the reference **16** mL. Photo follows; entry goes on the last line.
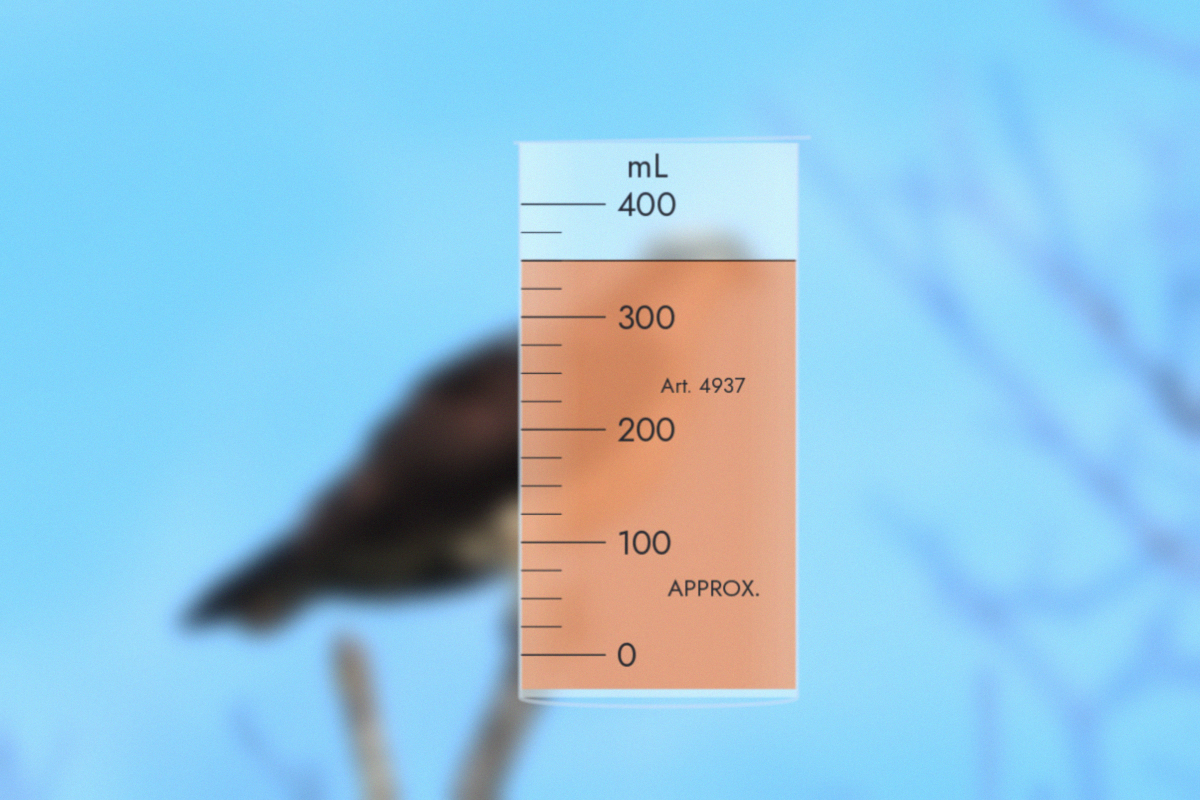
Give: **350** mL
